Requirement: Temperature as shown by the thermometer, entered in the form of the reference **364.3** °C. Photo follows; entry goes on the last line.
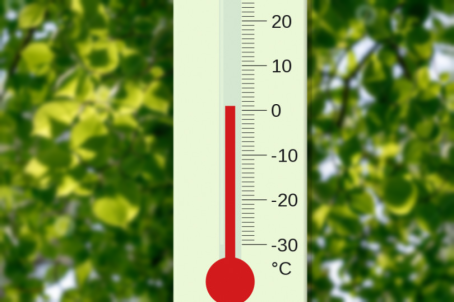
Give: **1** °C
